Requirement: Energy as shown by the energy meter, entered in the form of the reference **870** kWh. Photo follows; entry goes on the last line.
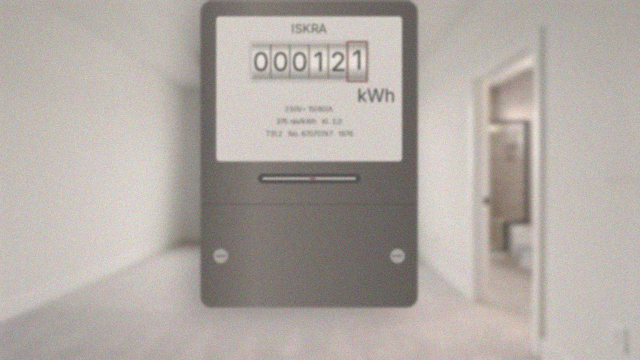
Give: **12.1** kWh
